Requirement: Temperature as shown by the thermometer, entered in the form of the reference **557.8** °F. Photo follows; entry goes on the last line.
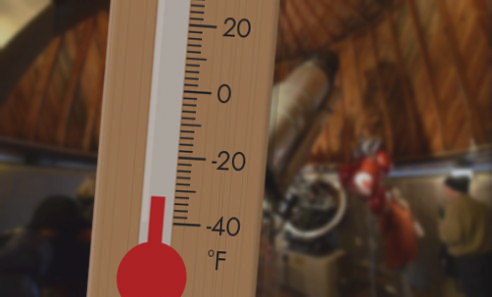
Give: **-32** °F
